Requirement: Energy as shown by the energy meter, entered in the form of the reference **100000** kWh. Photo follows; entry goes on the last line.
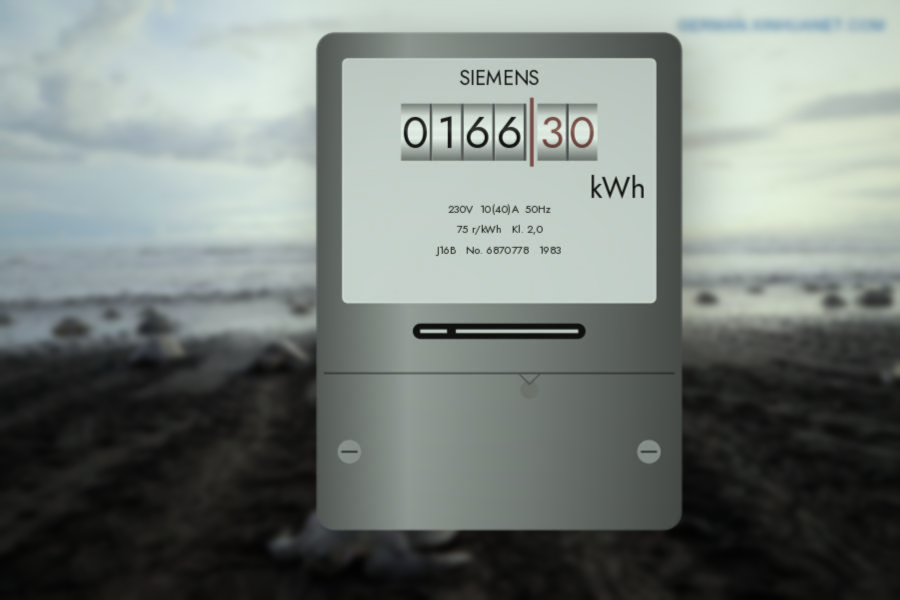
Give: **166.30** kWh
